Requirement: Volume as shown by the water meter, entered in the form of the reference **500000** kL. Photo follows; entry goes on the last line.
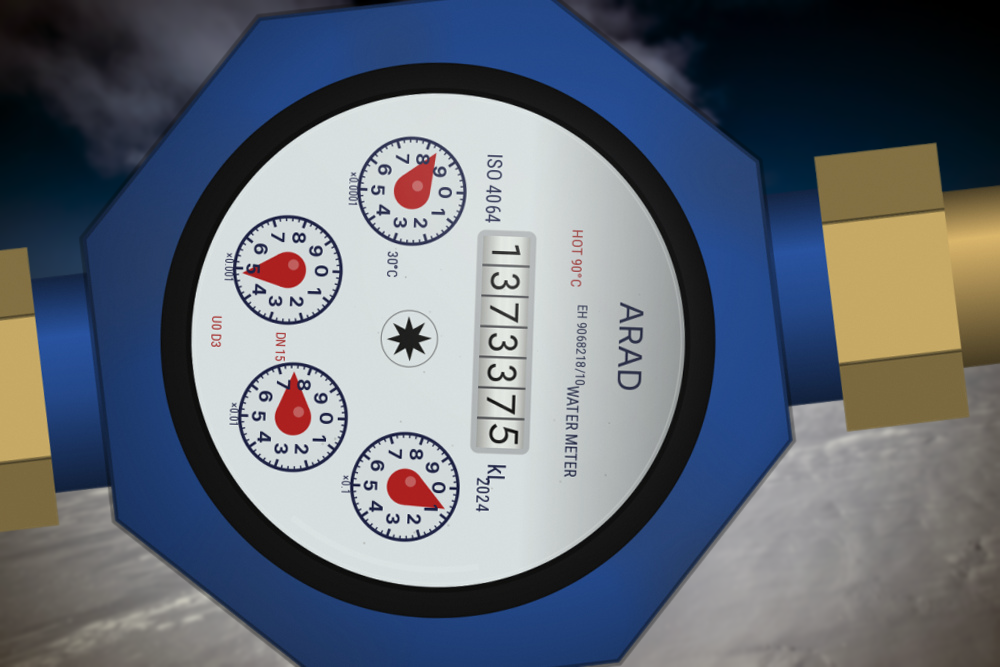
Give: **1373375.0748** kL
